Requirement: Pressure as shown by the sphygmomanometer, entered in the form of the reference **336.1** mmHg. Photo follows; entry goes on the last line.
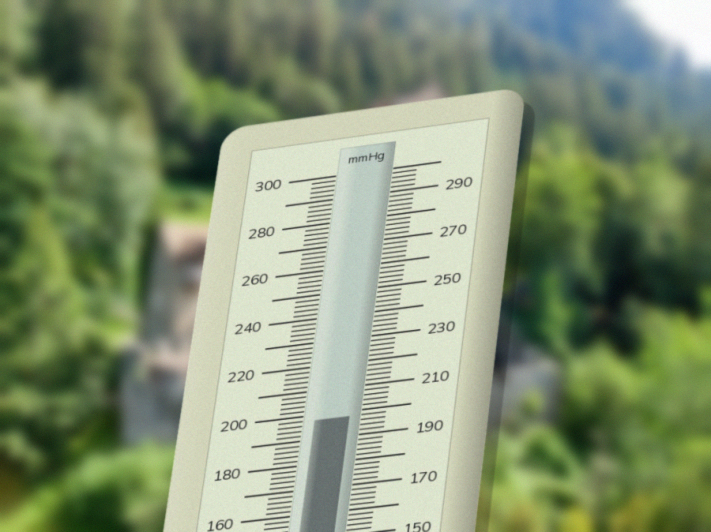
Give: **198** mmHg
